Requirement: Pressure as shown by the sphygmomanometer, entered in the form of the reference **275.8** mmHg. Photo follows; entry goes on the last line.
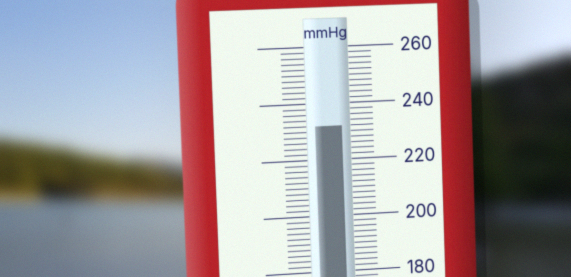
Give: **232** mmHg
